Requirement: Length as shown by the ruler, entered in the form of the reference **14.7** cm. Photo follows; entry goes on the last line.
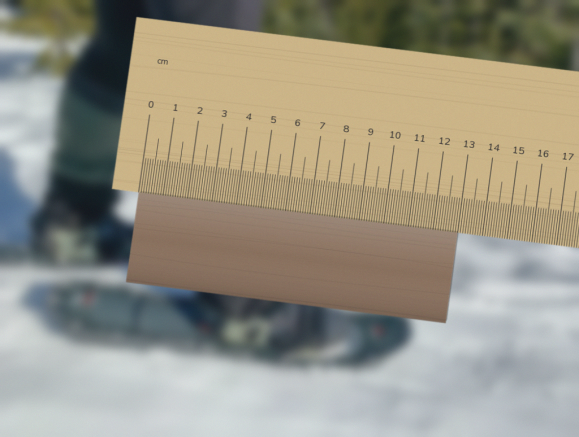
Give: **13** cm
